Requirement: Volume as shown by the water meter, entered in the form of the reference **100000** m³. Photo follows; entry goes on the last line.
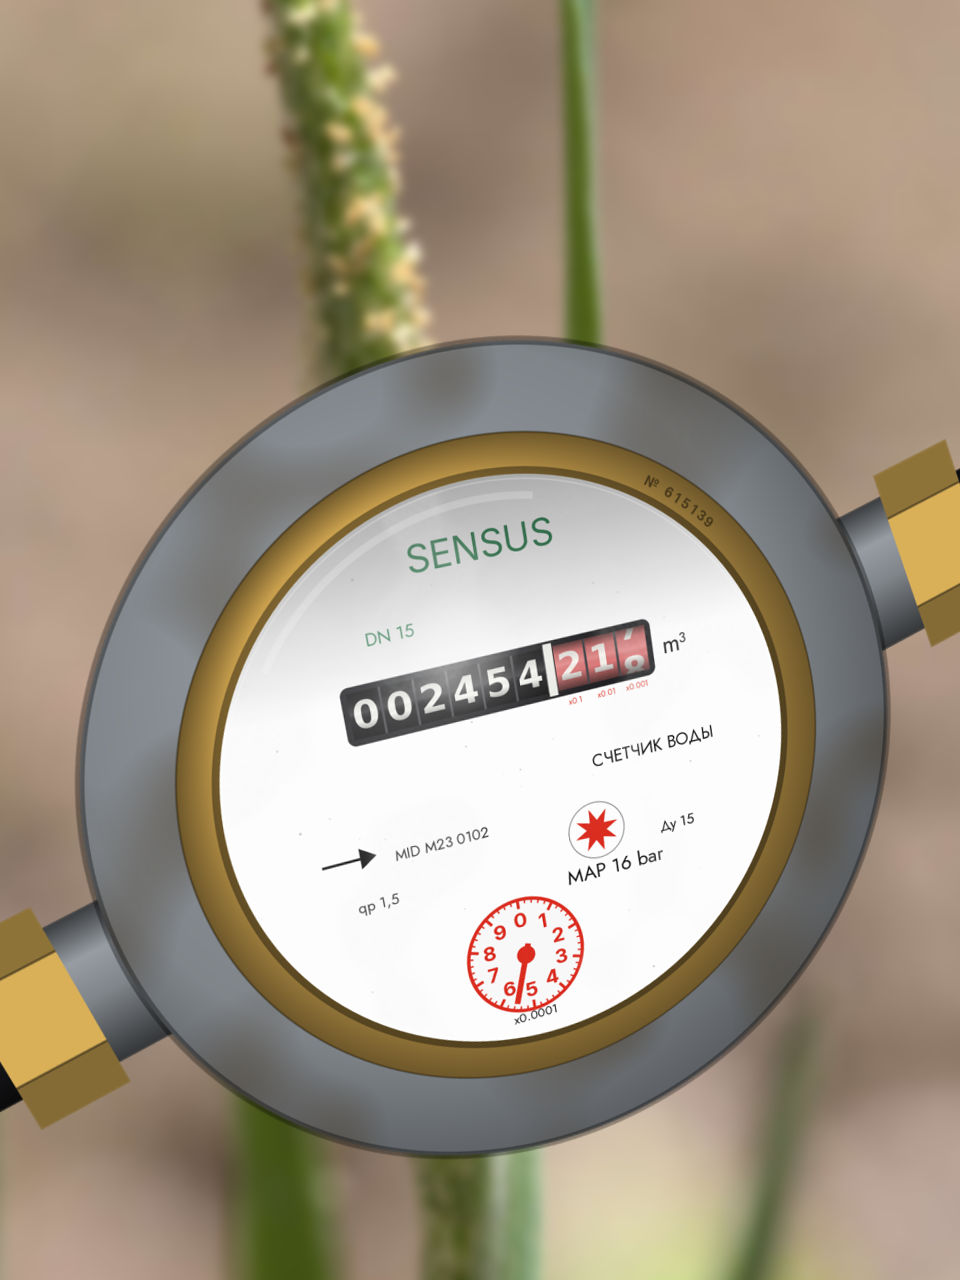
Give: **2454.2175** m³
